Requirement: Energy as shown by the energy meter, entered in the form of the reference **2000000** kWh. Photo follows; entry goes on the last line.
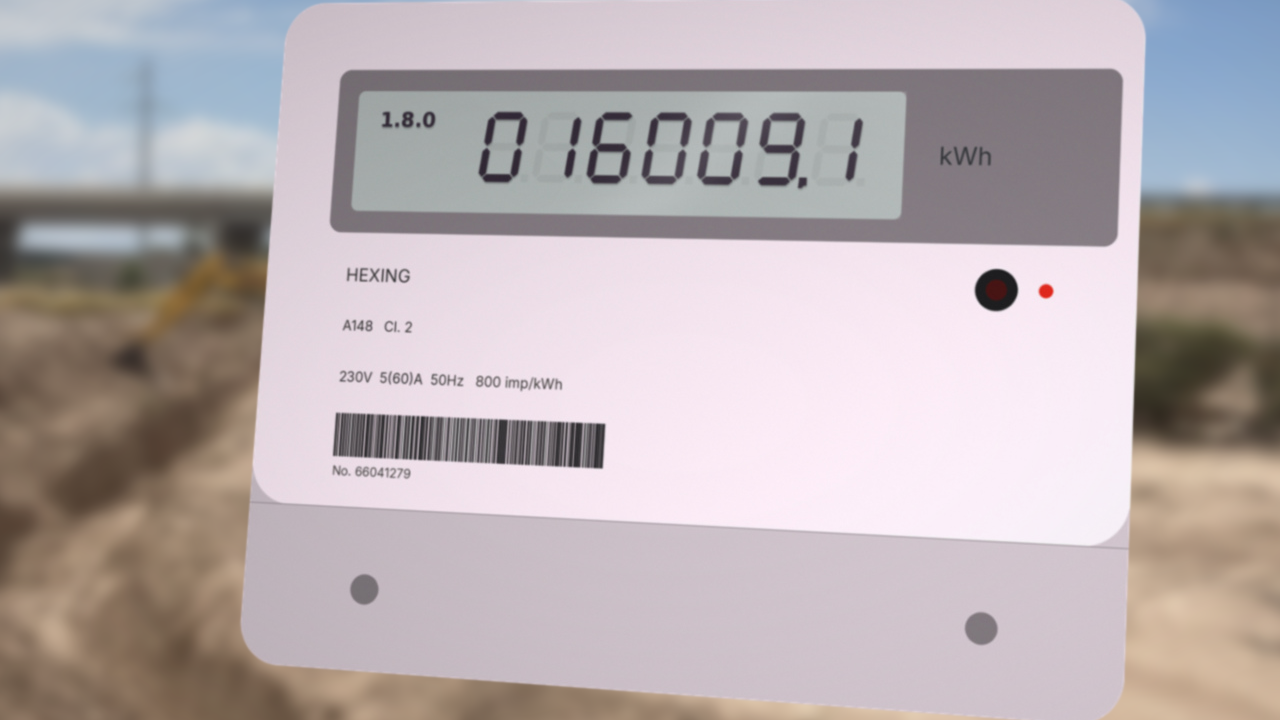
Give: **16009.1** kWh
